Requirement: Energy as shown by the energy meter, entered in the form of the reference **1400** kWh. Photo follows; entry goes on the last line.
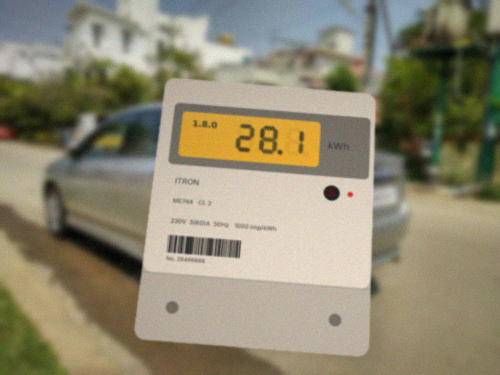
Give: **28.1** kWh
